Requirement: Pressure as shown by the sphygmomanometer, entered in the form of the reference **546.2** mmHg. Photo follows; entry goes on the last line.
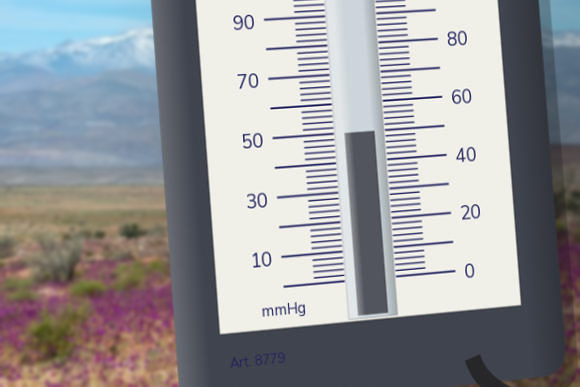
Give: **50** mmHg
